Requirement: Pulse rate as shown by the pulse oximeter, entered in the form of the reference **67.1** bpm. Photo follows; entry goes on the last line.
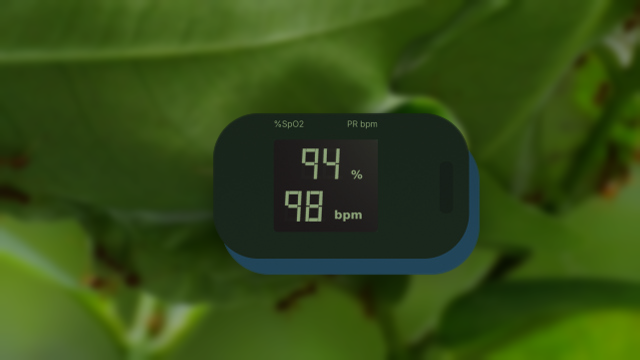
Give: **98** bpm
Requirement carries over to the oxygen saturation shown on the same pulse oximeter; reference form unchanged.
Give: **94** %
